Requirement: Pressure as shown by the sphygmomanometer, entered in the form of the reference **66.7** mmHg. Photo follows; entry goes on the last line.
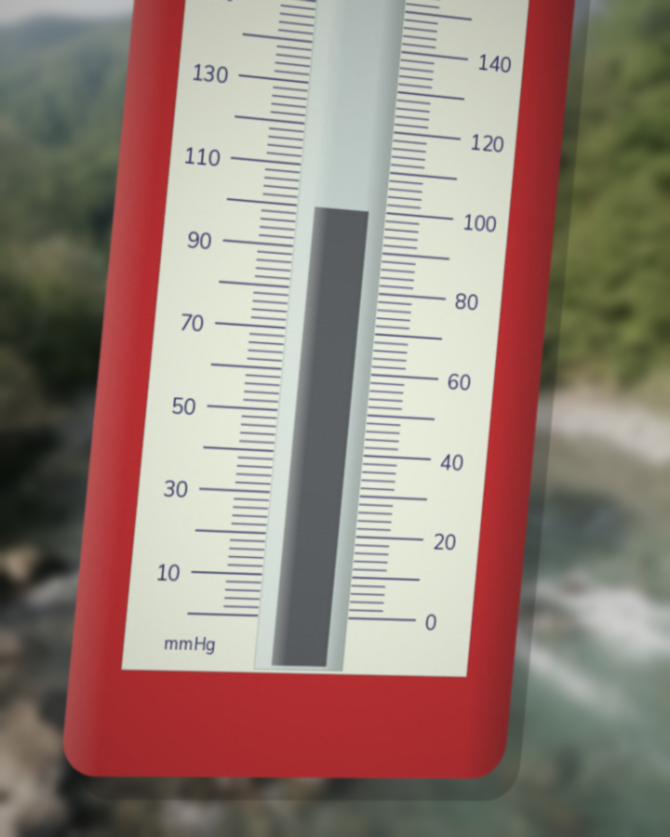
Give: **100** mmHg
